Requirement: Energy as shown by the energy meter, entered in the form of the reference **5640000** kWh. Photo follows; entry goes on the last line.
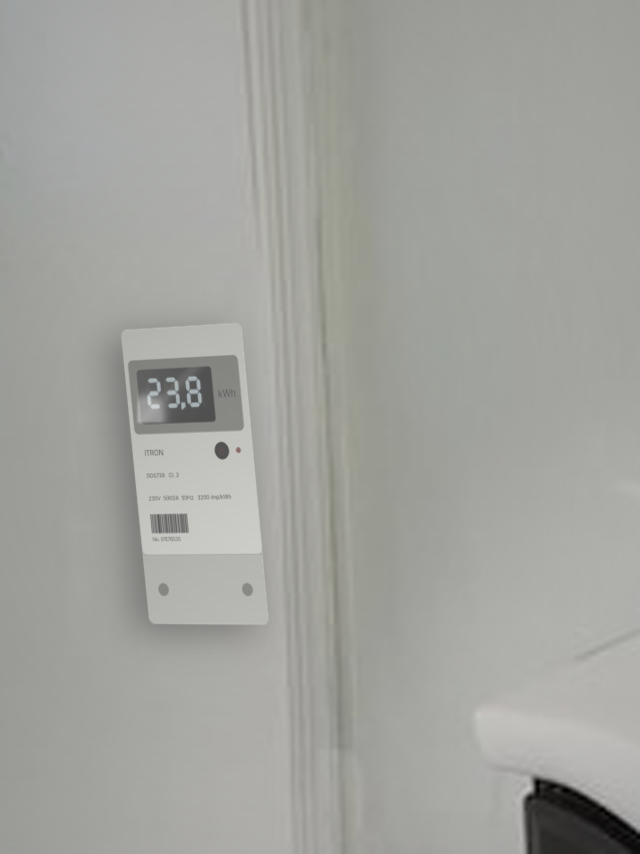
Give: **23.8** kWh
